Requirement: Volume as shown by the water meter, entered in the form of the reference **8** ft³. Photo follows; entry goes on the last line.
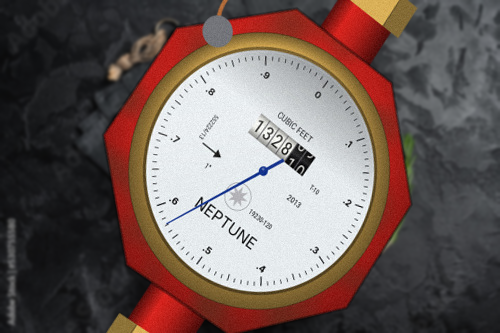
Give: **132809.57** ft³
